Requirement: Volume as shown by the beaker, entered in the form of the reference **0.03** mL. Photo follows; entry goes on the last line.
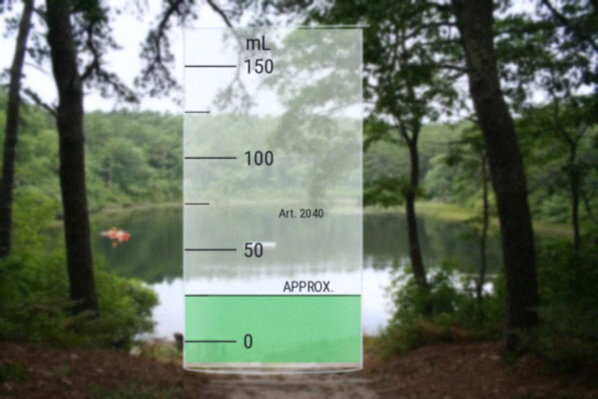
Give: **25** mL
